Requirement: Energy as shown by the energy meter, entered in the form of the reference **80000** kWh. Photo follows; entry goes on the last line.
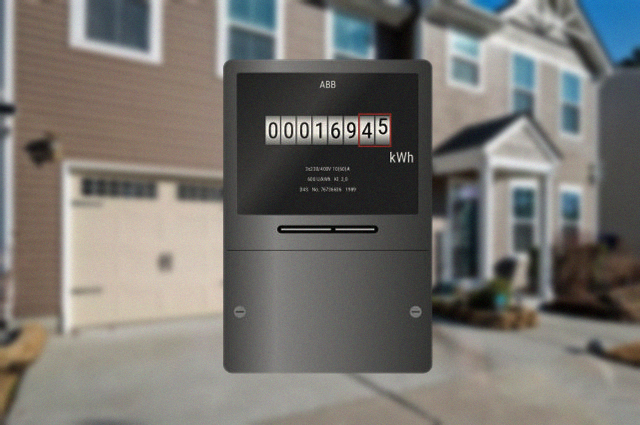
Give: **169.45** kWh
